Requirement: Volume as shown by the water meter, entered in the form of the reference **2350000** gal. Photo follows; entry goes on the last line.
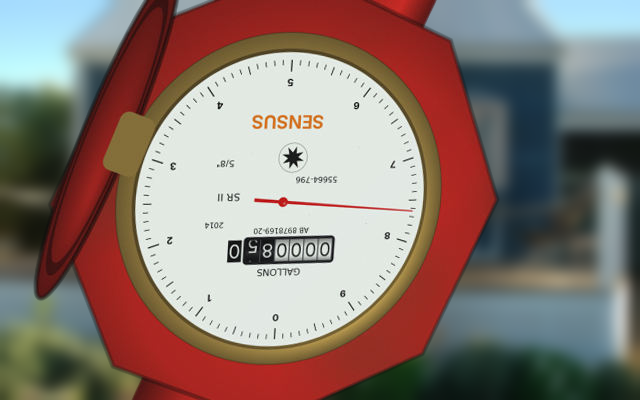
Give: **847.6** gal
